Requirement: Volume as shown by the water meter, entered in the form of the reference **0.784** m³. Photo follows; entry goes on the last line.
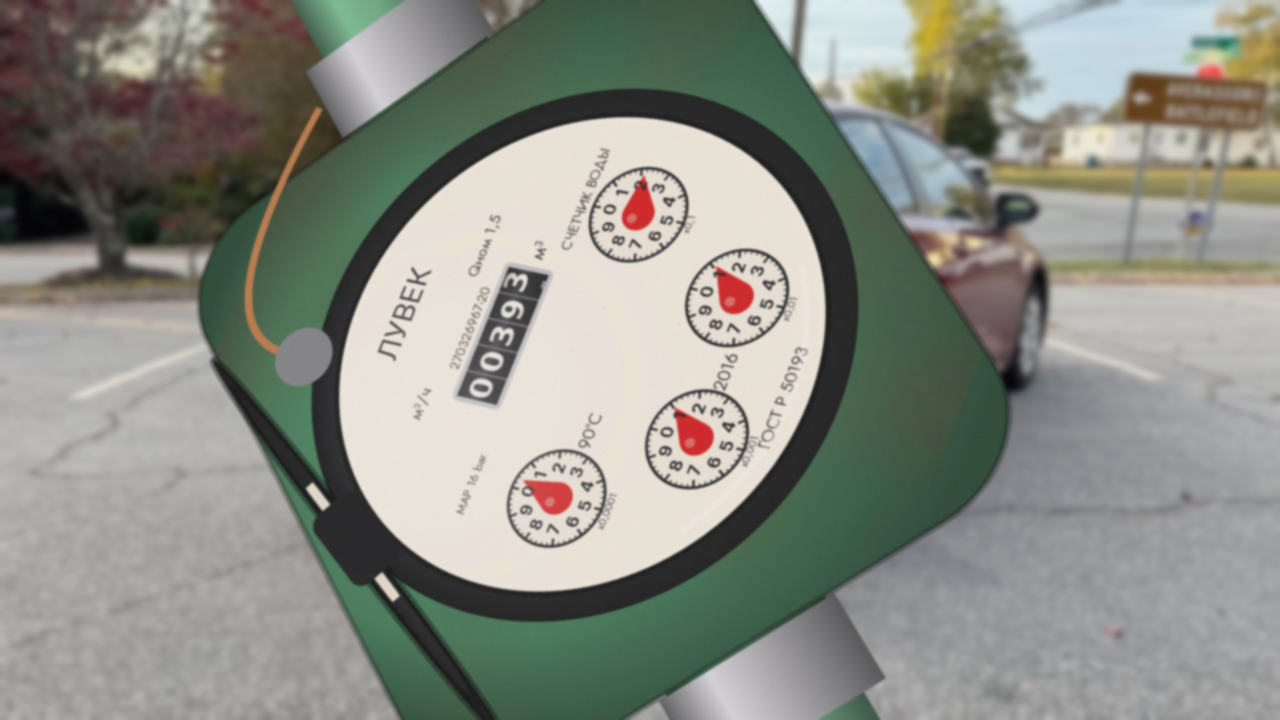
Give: **393.2110** m³
